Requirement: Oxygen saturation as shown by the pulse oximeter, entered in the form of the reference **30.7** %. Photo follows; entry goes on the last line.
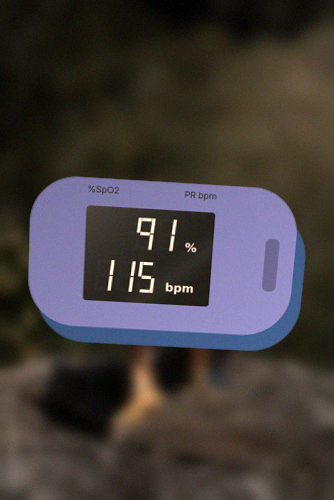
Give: **91** %
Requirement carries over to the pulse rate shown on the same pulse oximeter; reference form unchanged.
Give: **115** bpm
